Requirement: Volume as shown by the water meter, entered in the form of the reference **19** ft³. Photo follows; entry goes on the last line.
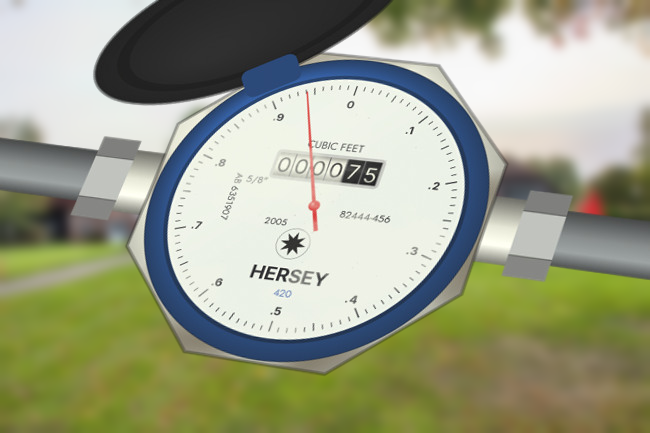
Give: **74.94** ft³
